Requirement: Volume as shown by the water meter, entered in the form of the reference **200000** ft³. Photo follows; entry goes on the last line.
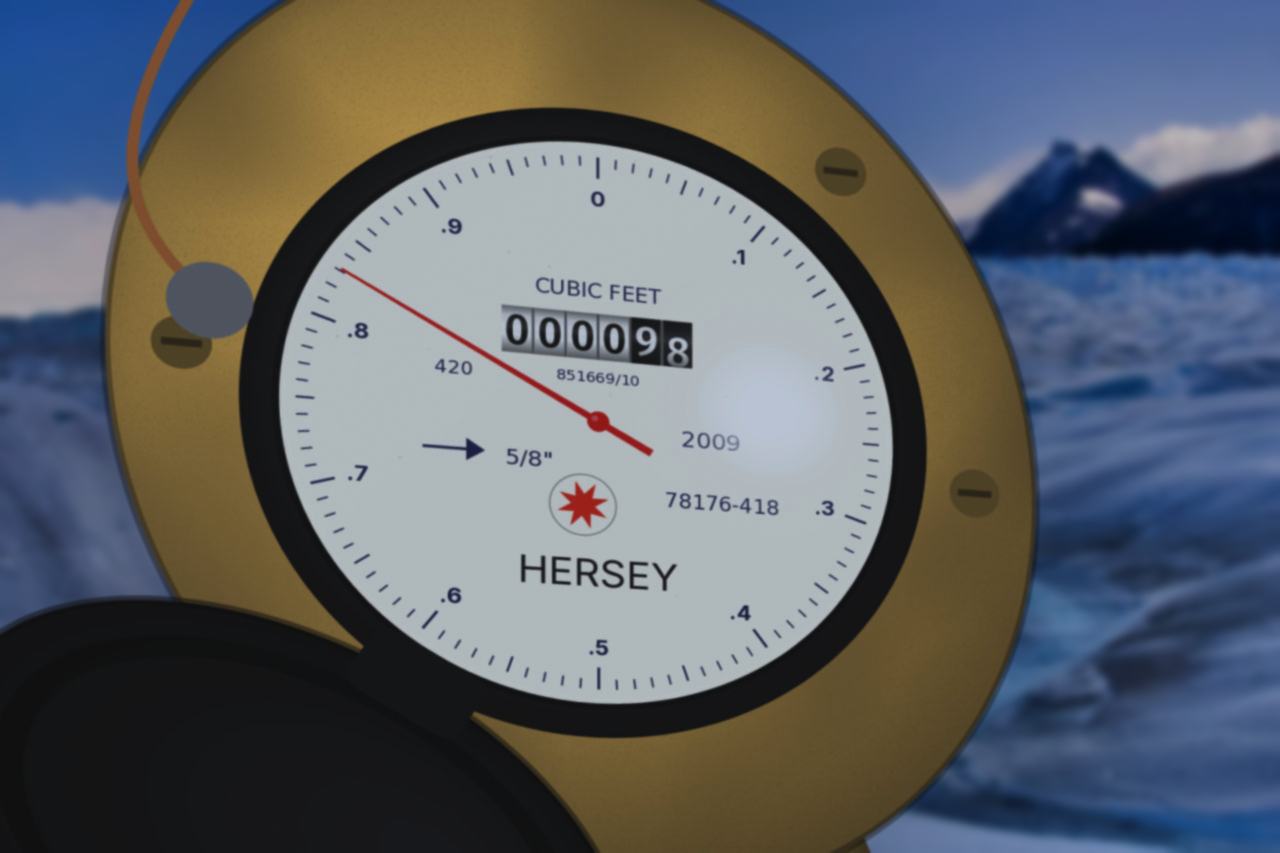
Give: **97.83** ft³
